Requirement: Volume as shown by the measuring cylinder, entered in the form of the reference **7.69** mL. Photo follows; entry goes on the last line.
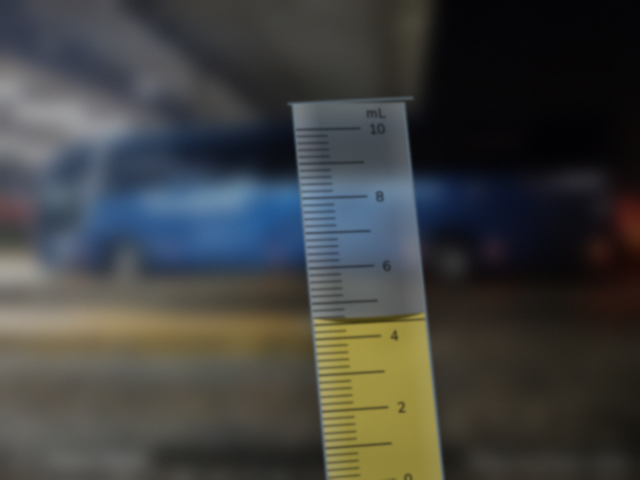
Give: **4.4** mL
